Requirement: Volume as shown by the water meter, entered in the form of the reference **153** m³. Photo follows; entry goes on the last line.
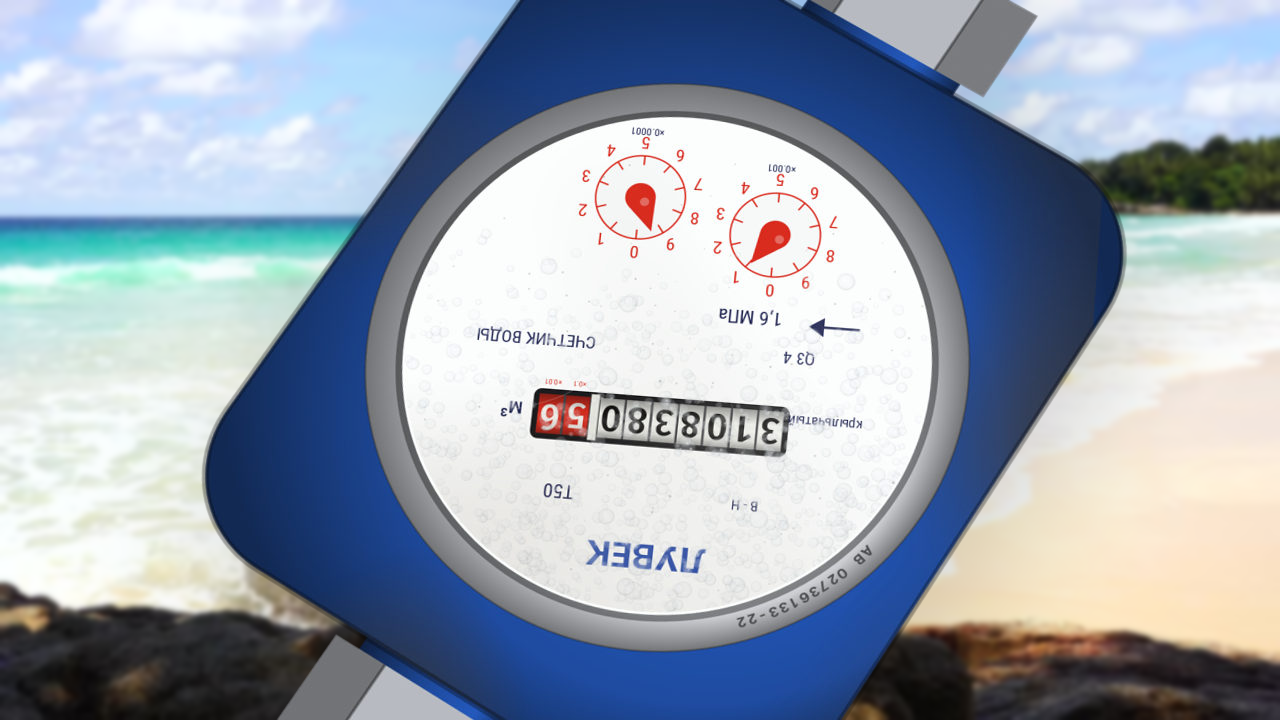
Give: **3108380.5609** m³
